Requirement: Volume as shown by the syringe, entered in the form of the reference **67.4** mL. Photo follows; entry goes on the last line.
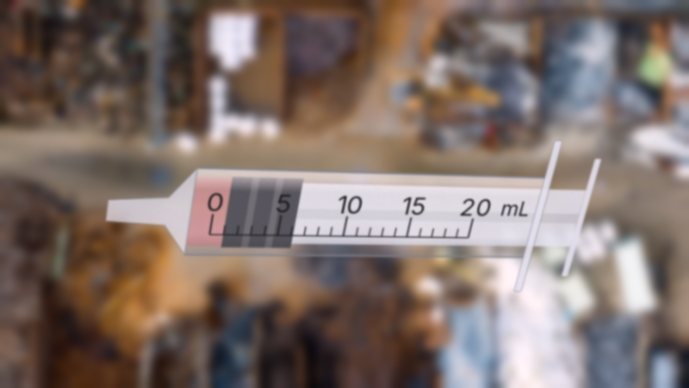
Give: **1** mL
